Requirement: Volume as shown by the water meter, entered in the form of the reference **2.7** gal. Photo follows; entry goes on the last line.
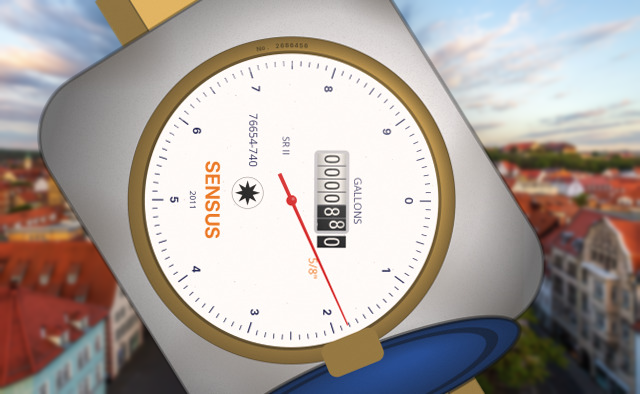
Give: **881.8** gal
